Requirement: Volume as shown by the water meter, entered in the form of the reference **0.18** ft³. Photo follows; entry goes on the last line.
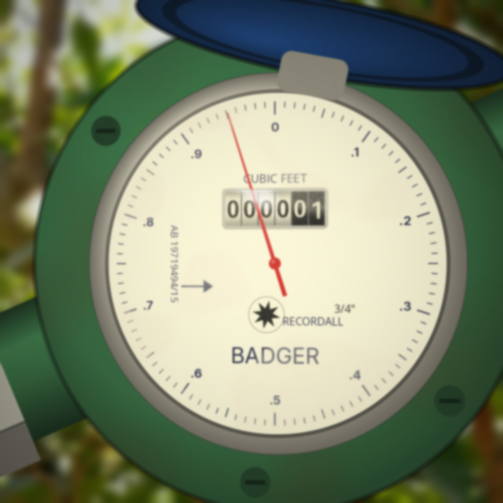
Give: **0.95** ft³
